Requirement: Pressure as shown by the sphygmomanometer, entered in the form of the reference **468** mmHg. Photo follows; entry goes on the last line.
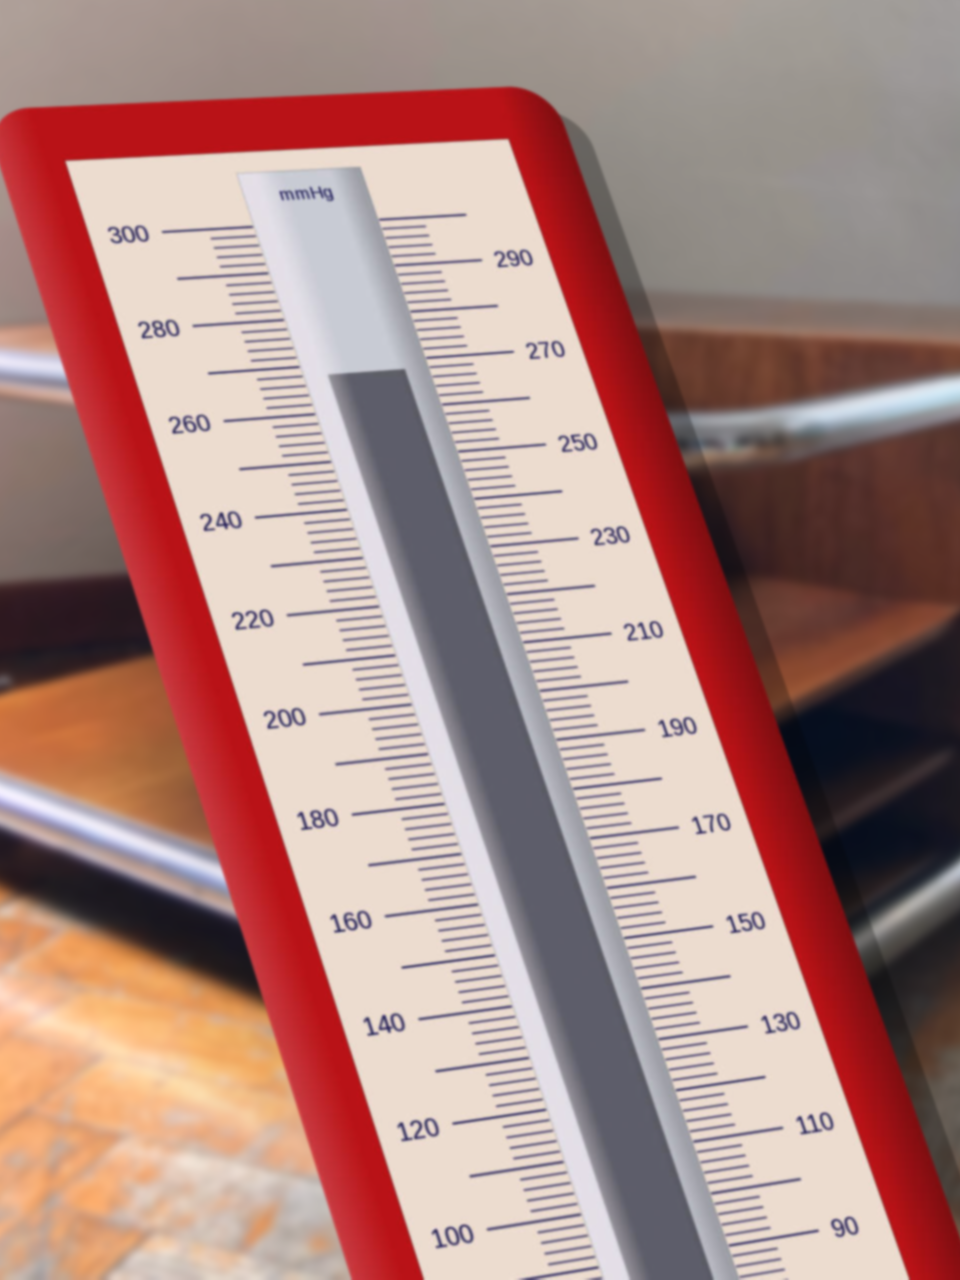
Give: **268** mmHg
